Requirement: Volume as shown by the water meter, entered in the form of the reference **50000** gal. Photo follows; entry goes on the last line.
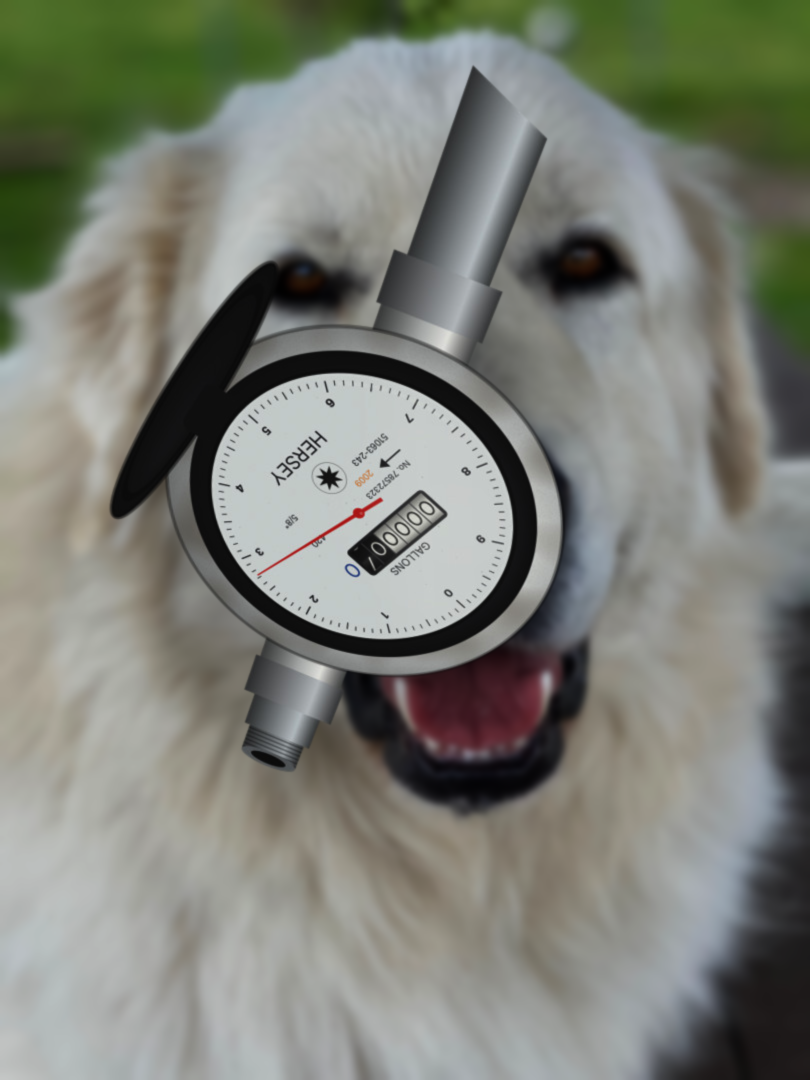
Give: **72.7** gal
